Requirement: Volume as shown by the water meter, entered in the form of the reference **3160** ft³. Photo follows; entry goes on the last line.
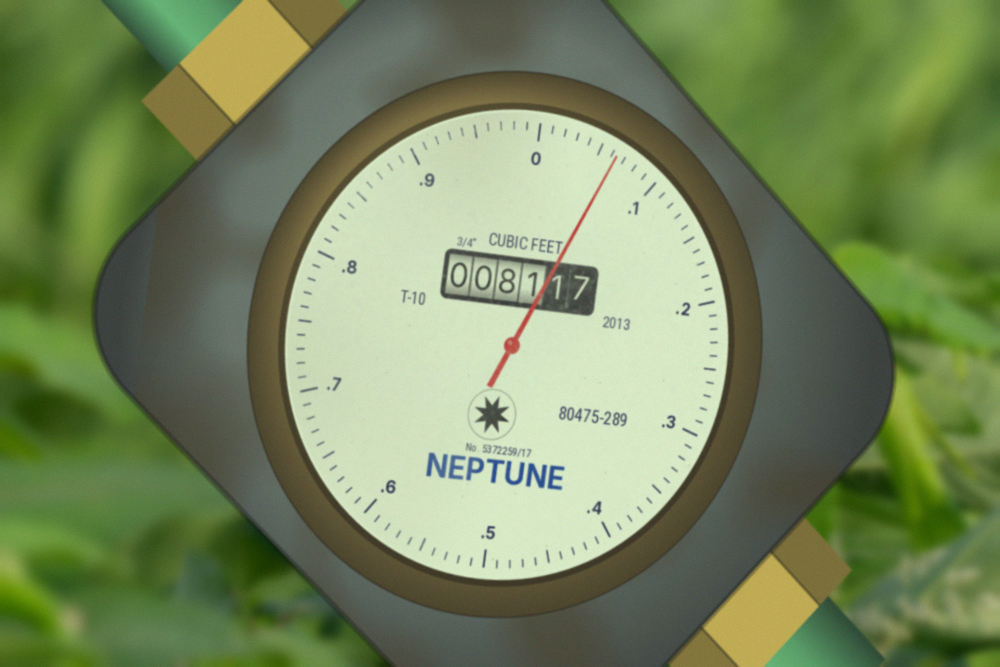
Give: **8117.06** ft³
